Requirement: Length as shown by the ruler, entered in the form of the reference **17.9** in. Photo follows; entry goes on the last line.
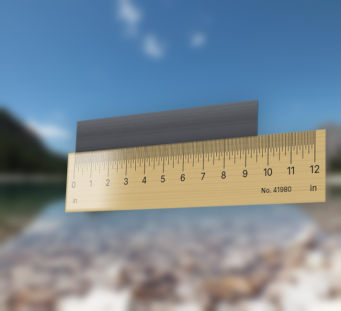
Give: **9.5** in
